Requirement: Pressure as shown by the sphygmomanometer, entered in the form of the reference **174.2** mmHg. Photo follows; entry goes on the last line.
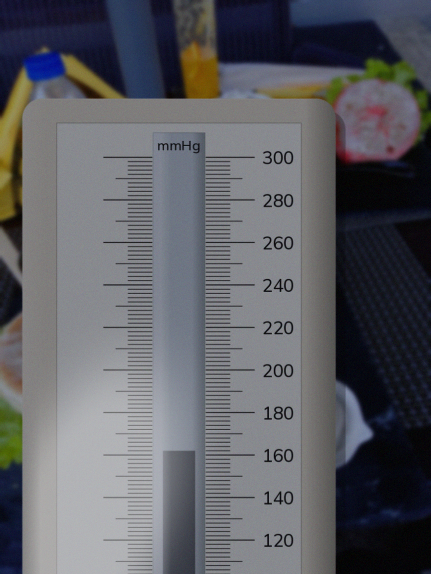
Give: **162** mmHg
